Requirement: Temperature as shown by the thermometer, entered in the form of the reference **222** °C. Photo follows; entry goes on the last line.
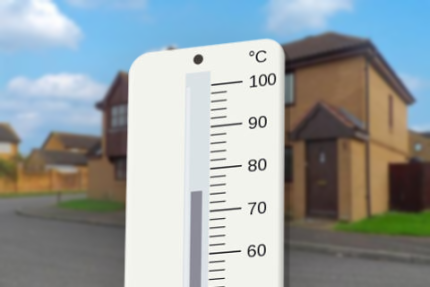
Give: **75** °C
